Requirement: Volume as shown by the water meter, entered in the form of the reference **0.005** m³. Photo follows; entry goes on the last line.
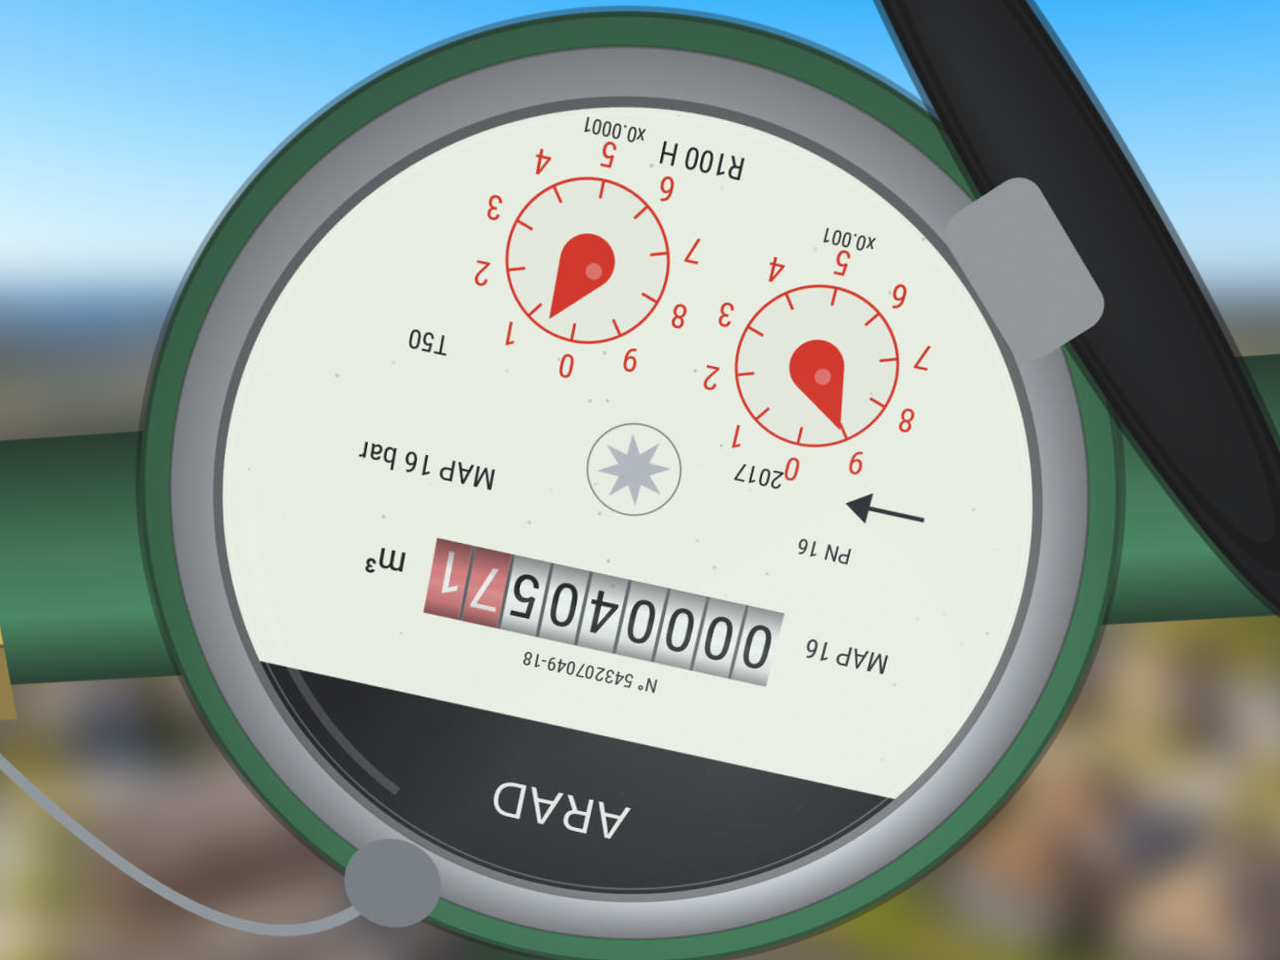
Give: **405.7090** m³
